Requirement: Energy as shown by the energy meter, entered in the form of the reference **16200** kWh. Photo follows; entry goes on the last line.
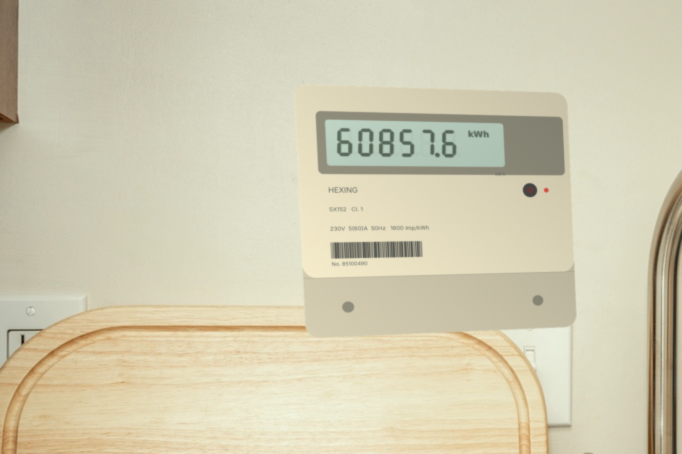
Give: **60857.6** kWh
